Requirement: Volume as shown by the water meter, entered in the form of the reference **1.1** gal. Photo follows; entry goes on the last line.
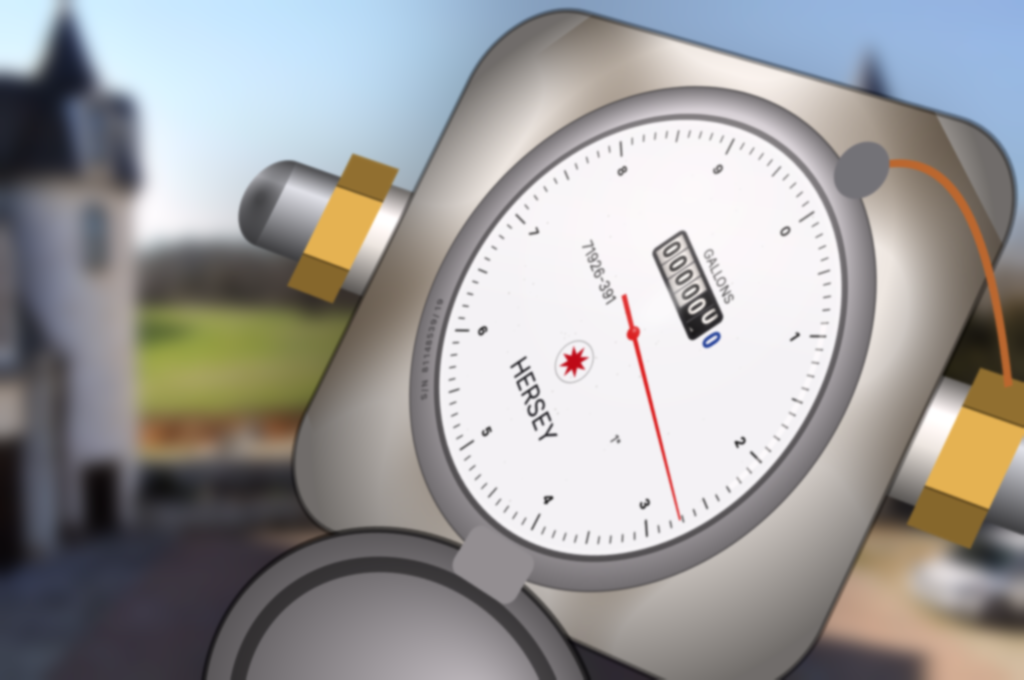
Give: **2.7** gal
